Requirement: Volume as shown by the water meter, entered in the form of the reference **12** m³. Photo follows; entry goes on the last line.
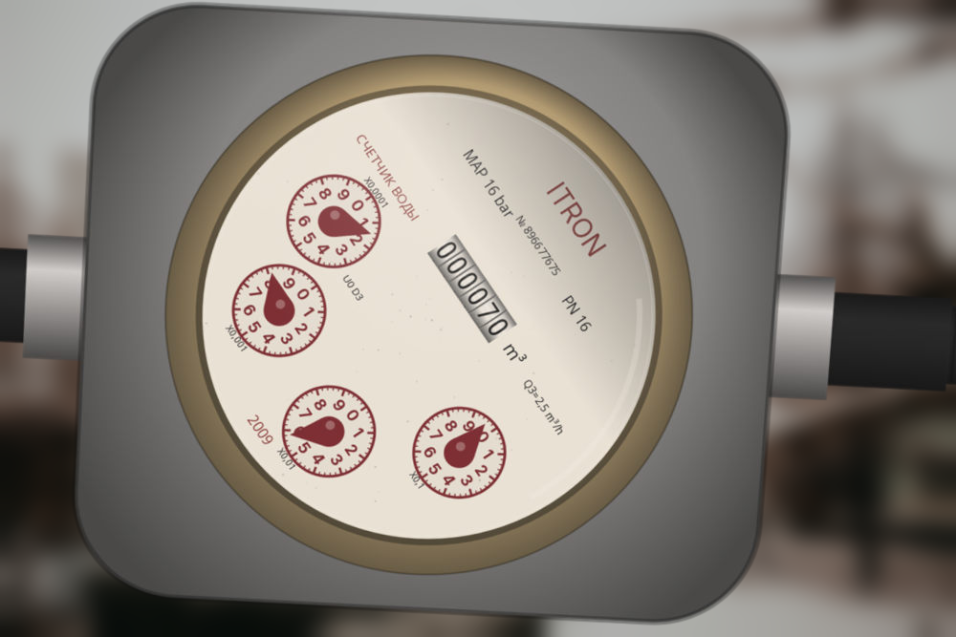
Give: **69.9581** m³
